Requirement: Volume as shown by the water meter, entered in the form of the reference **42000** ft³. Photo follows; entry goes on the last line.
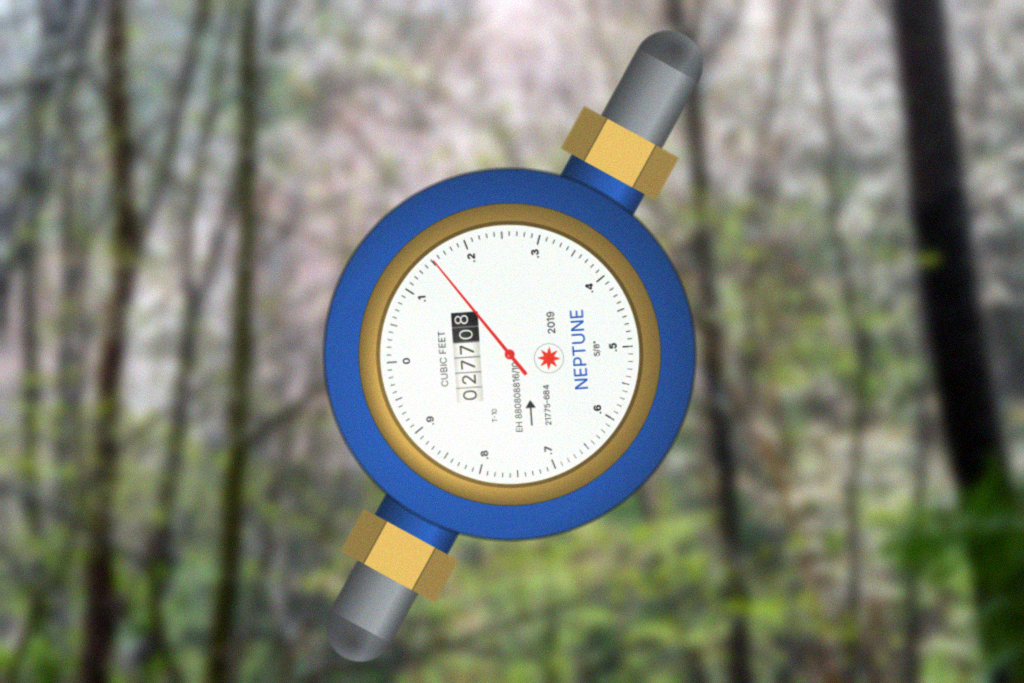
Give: **27708.15** ft³
